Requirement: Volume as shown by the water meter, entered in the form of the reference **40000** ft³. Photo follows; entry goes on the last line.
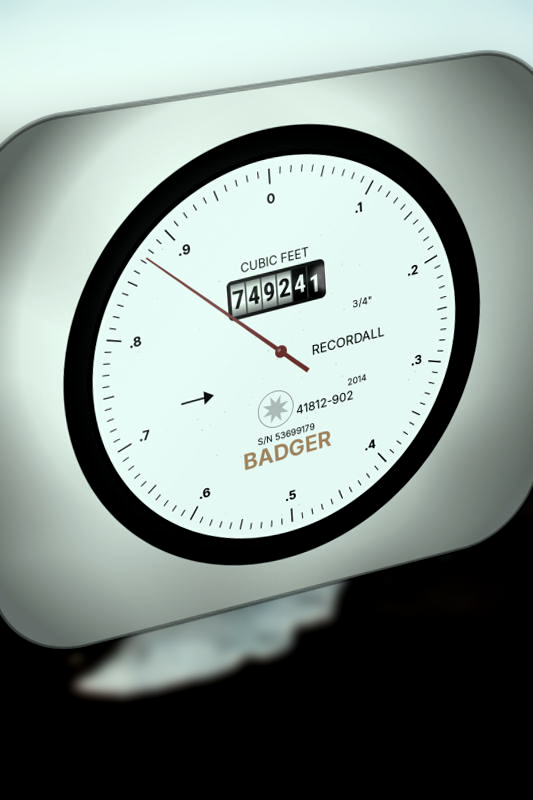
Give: **749240.87** ft³
